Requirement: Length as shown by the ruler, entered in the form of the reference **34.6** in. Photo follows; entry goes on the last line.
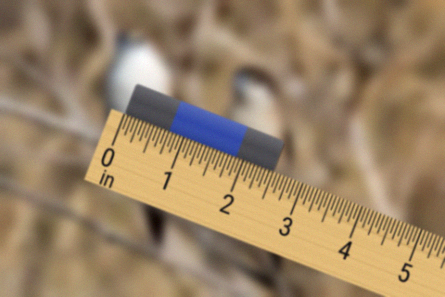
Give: **2.5** in
